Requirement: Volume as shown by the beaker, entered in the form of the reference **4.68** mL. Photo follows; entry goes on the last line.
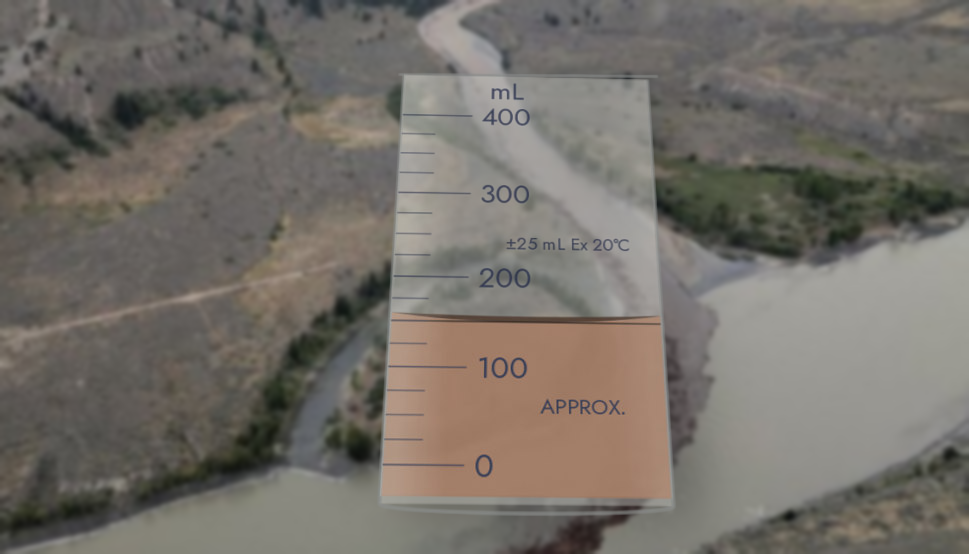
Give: **150** mL
